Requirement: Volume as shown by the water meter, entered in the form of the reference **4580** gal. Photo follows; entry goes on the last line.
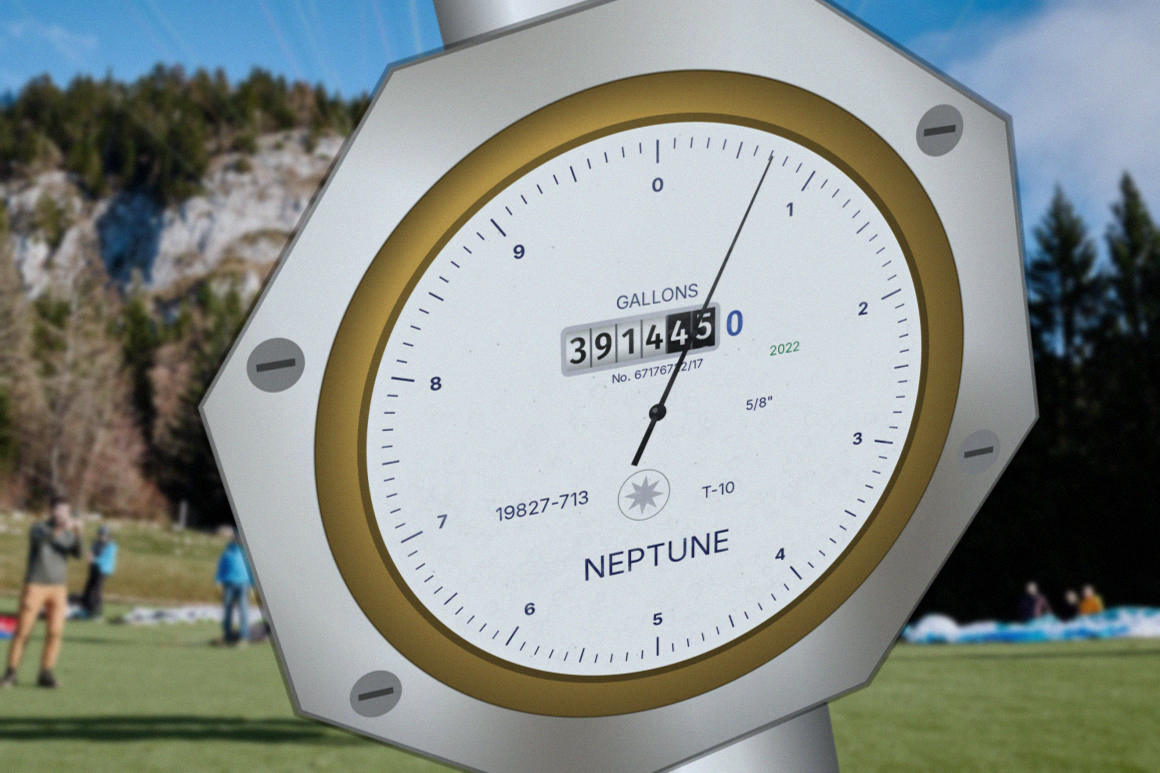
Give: **3914450.7** gal
